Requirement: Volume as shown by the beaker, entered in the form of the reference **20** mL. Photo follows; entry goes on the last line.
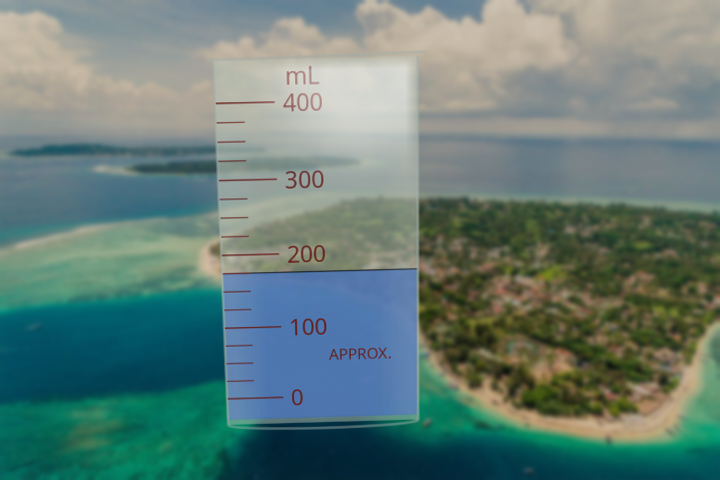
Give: **175** mL
